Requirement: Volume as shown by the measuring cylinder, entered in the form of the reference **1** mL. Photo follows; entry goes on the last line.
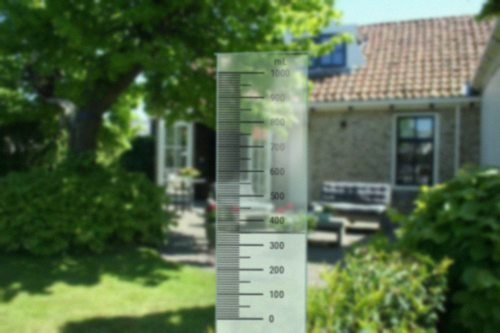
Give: **350** mL
